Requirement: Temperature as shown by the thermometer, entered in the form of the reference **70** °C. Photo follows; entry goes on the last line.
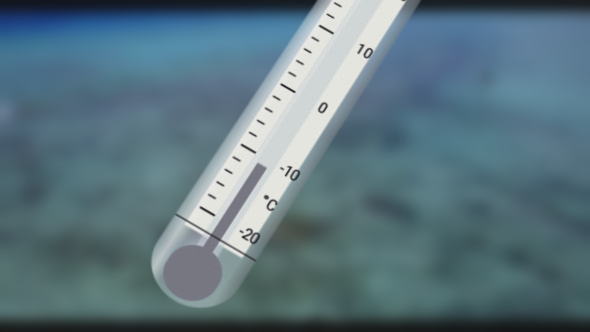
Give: **-11** °C
